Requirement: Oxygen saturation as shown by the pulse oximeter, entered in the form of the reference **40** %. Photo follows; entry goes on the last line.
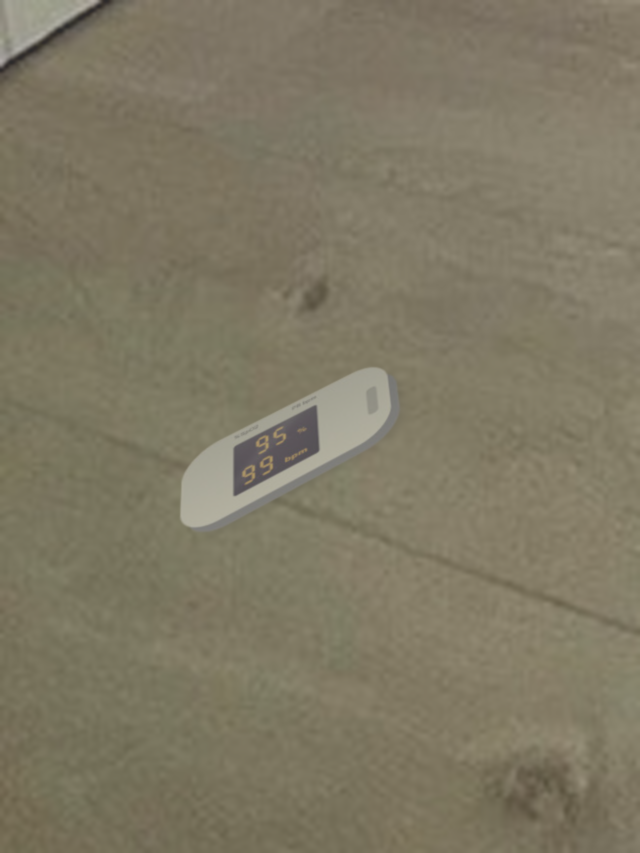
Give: **95** %
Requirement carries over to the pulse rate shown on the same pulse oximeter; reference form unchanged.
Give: **99** bpm
